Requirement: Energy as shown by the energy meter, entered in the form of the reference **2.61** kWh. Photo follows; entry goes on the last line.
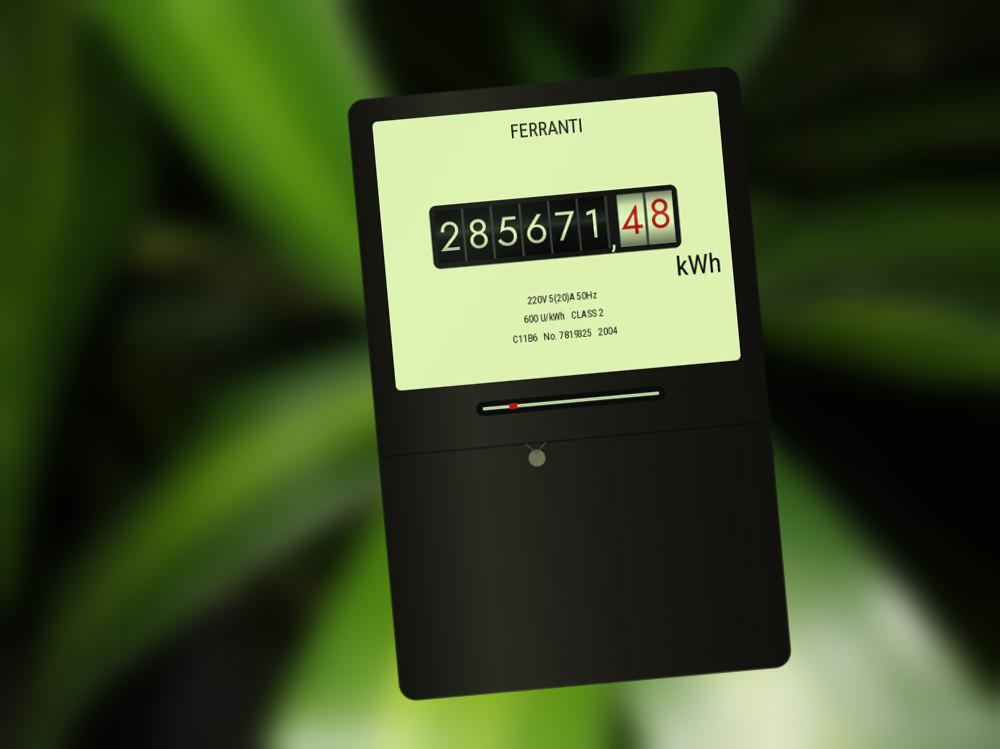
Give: **285671.48** kWh
